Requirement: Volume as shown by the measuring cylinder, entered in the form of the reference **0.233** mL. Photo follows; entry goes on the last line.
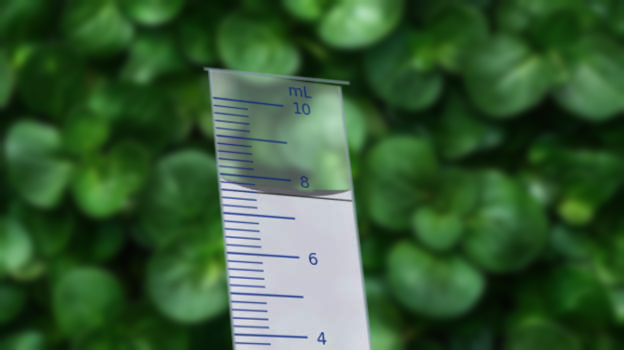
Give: **7.6** mL
